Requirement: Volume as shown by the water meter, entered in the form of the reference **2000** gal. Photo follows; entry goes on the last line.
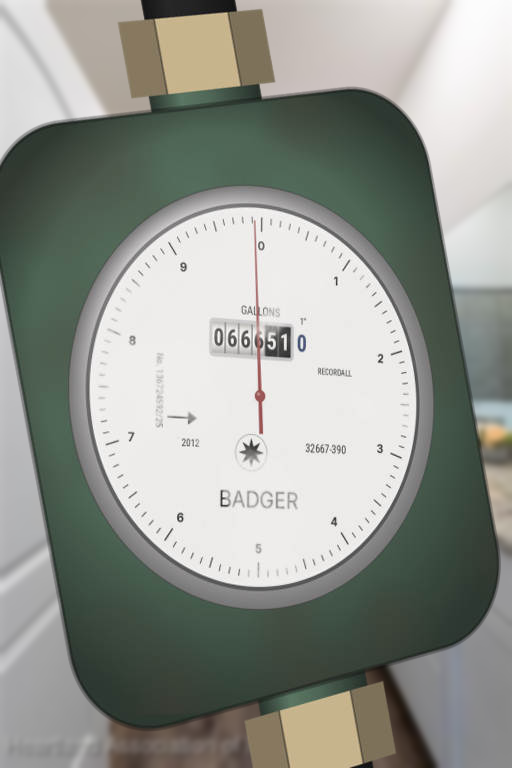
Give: **666509.9** gal
